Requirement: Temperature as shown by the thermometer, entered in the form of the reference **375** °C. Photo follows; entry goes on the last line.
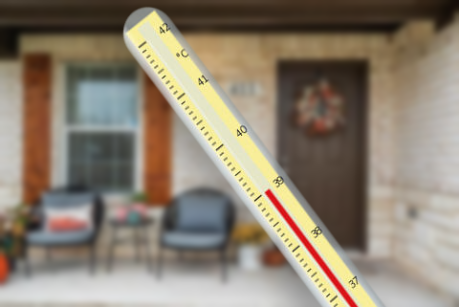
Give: **39** °C
